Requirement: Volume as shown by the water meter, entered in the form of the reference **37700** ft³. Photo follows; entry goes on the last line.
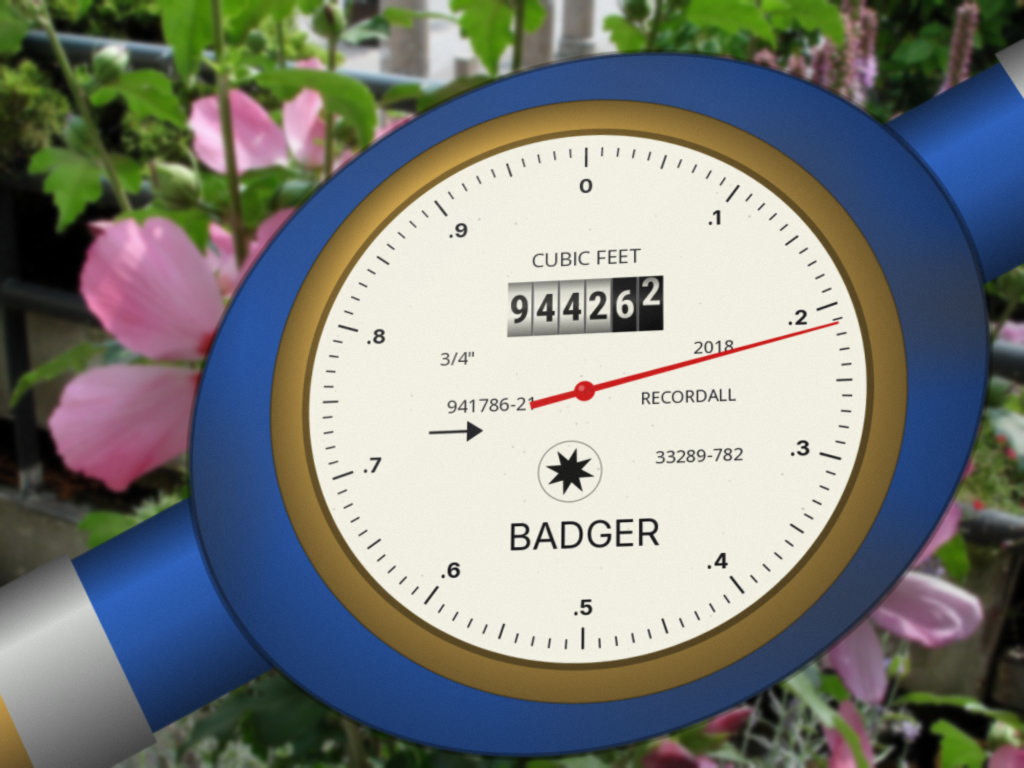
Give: **944262.21** ft³
